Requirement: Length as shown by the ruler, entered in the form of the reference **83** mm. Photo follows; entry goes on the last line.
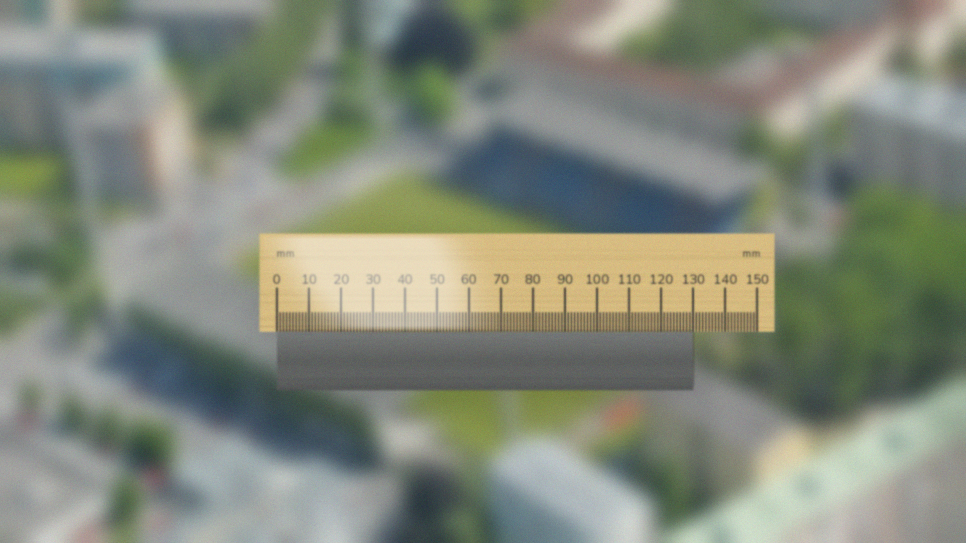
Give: **130** mm
